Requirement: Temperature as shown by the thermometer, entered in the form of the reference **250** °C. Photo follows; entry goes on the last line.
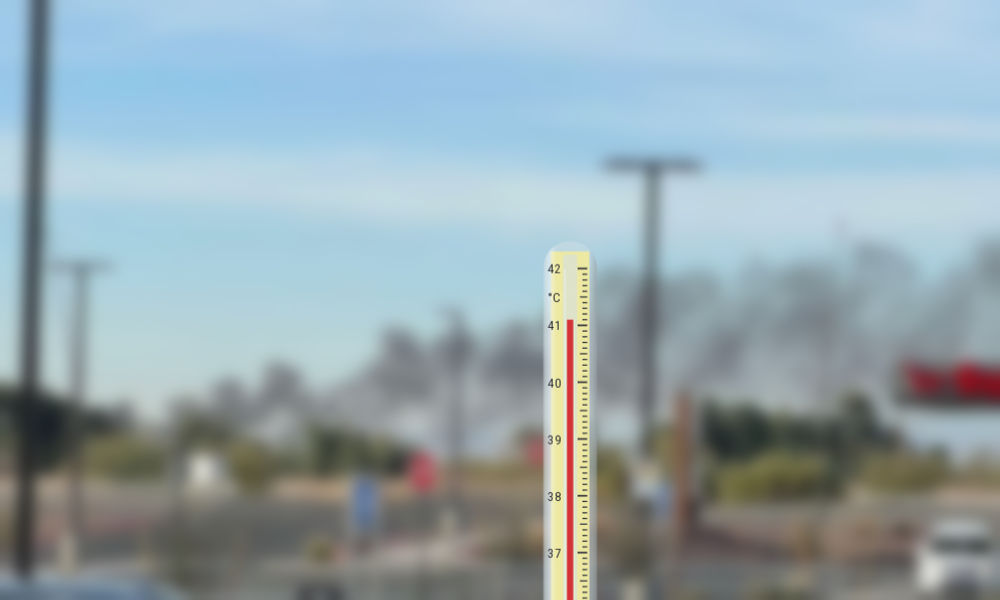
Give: **41.1** °C
